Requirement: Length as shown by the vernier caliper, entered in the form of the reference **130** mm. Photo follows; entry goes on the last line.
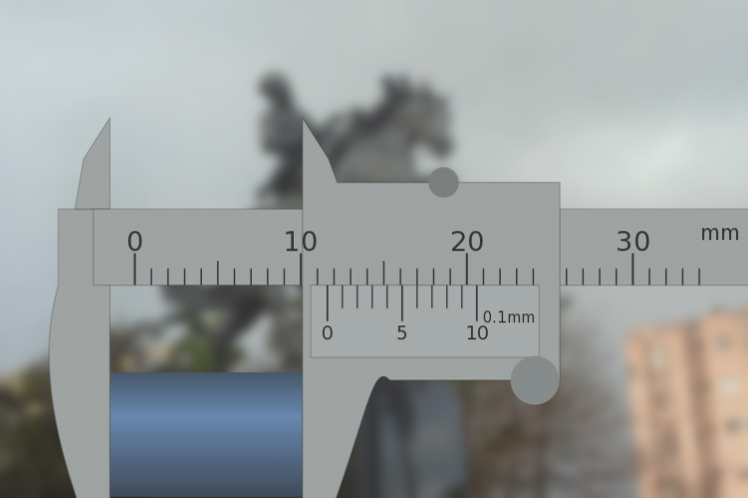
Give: **11.6** mm
